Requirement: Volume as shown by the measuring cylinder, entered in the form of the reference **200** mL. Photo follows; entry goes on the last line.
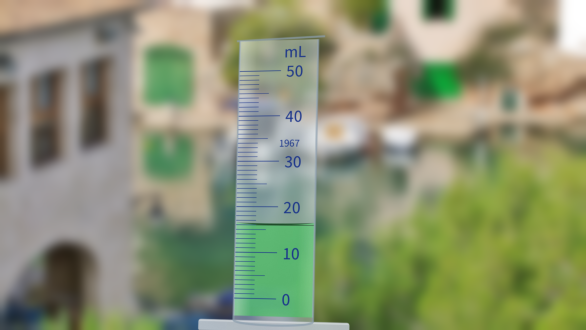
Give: **16** mL
